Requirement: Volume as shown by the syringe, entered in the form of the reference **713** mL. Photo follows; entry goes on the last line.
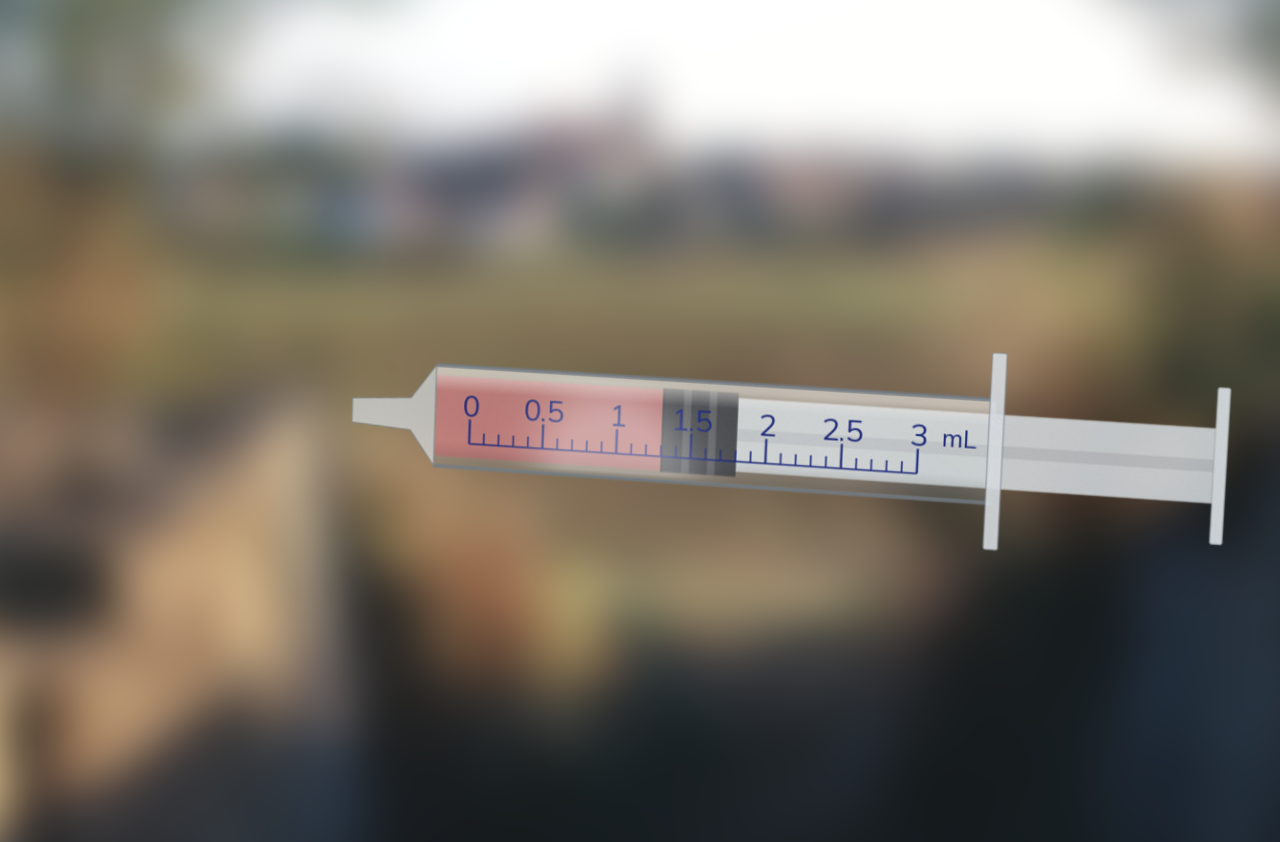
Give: **1.3** mL
